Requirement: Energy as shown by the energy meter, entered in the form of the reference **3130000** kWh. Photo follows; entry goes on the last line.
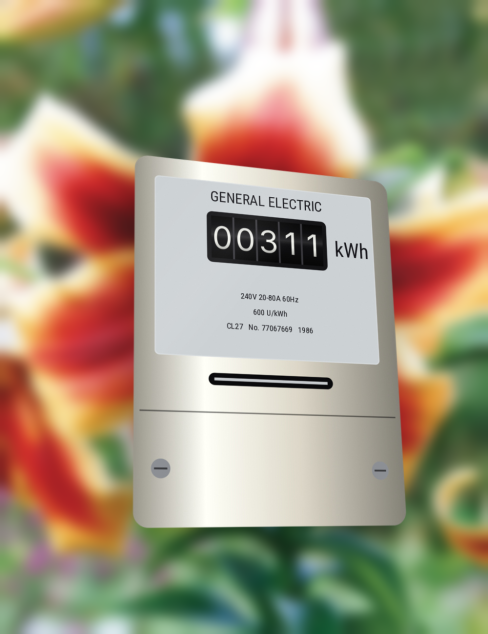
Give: **311** kWh
